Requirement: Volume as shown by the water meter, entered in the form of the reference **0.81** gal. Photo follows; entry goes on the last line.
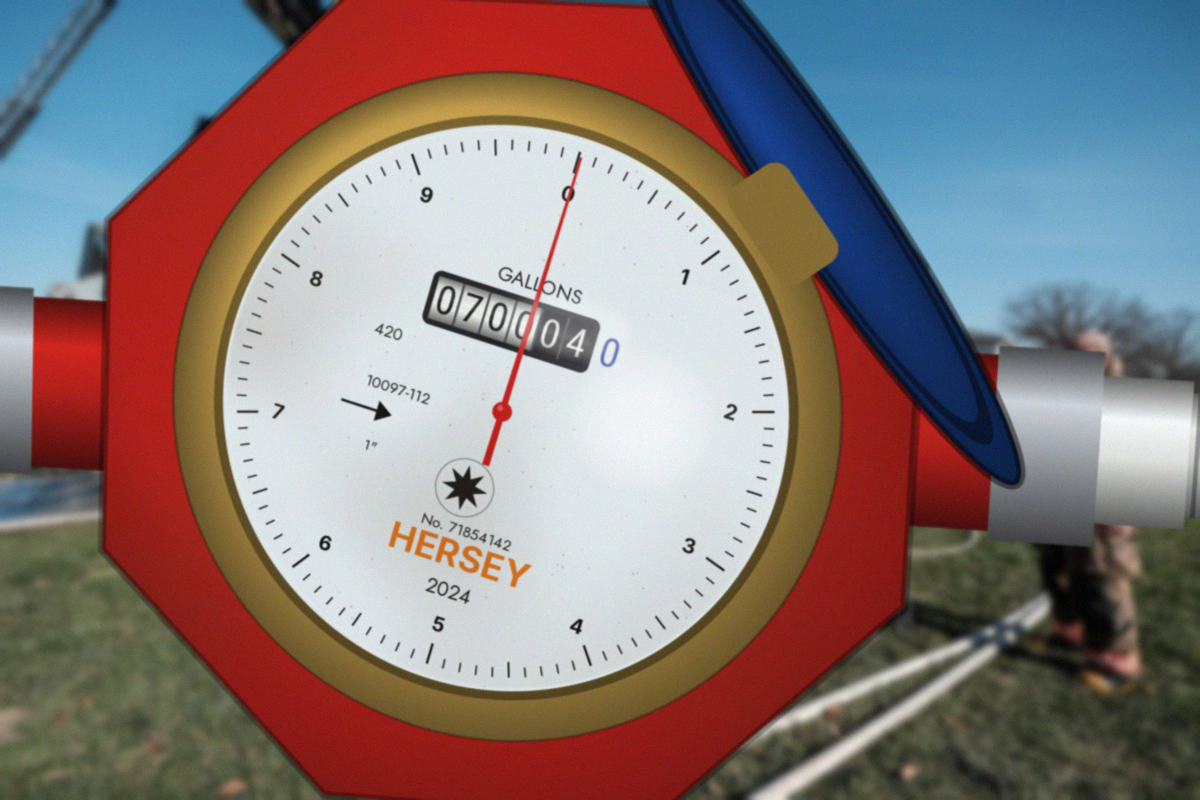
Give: **700040.0** gal
